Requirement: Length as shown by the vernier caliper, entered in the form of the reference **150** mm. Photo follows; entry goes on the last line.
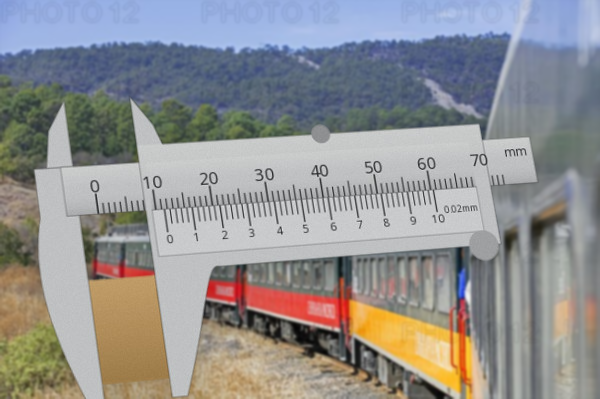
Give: **11.5** mm
